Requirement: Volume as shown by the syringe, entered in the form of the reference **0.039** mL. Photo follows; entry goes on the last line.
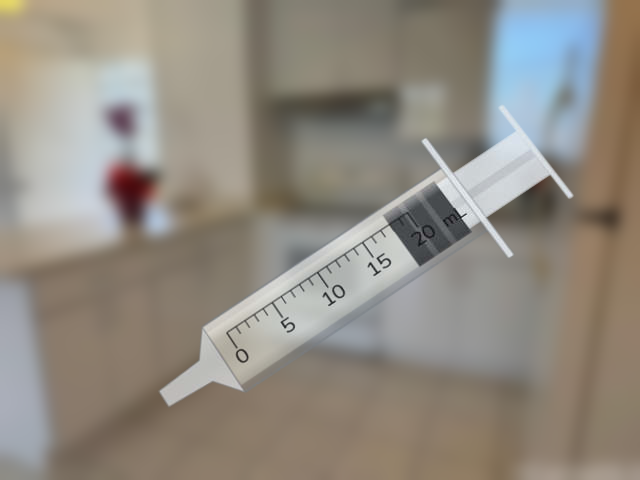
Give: **18** mL
